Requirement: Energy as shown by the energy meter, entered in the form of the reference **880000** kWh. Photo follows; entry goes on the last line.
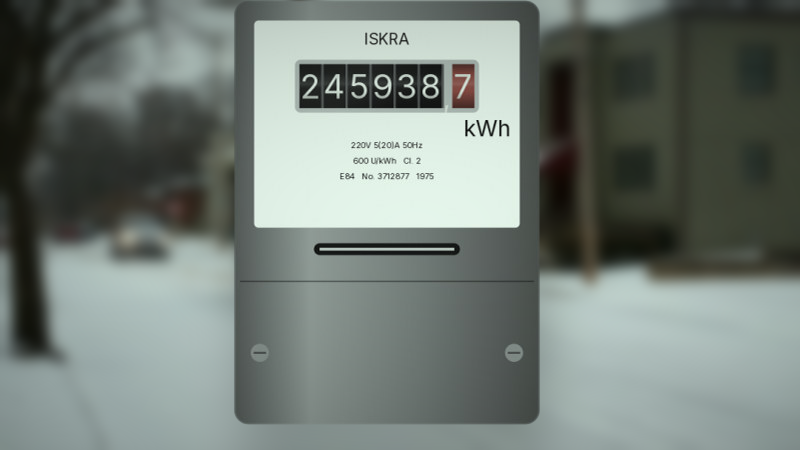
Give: **245938.7** kWh
